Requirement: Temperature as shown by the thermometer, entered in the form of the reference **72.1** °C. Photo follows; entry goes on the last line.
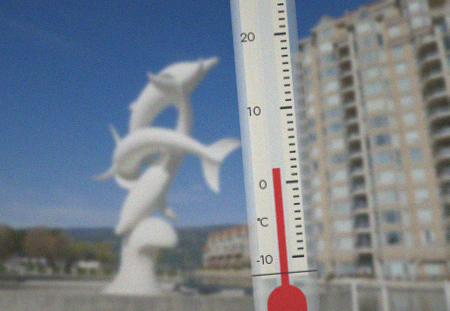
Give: **2** °C
